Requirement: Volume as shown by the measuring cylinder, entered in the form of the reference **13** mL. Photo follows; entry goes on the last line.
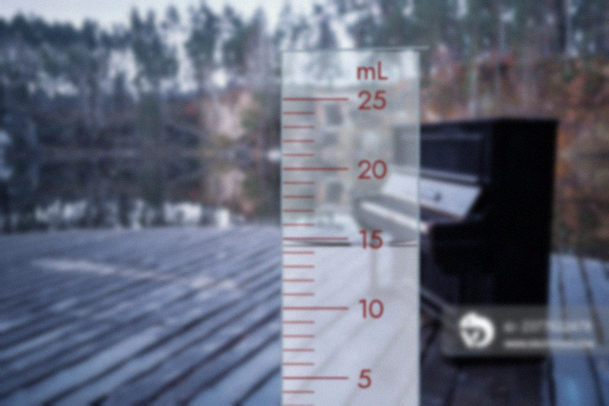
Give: **14.5** mL
